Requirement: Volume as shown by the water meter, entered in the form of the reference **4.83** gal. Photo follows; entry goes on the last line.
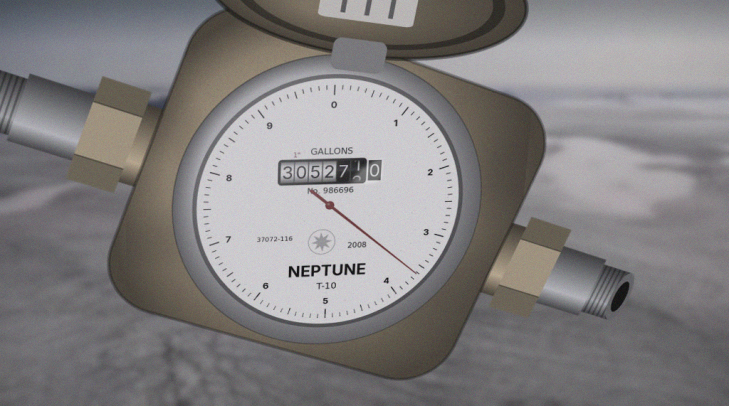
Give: **3052713.6** gal
